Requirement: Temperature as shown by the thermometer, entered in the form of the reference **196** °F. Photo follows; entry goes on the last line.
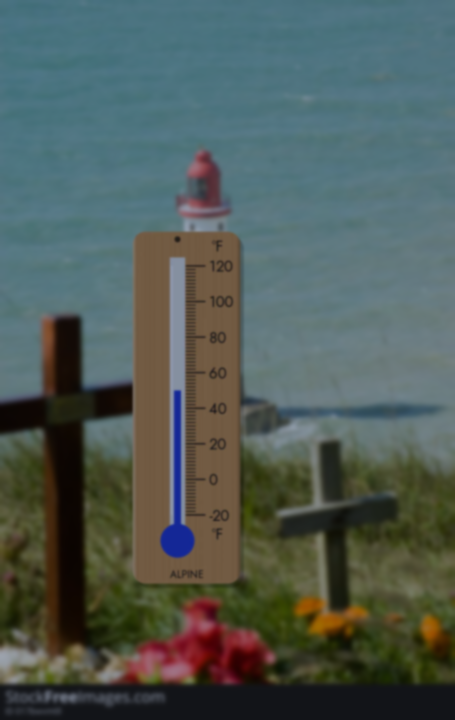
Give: **50** °F
